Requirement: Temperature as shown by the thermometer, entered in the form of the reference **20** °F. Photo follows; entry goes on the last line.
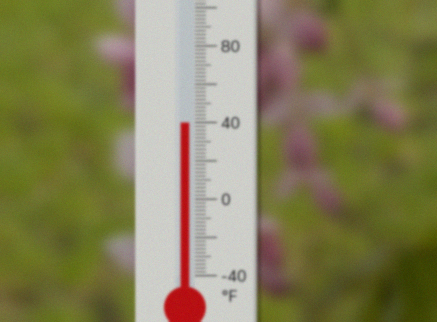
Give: **40** °F
